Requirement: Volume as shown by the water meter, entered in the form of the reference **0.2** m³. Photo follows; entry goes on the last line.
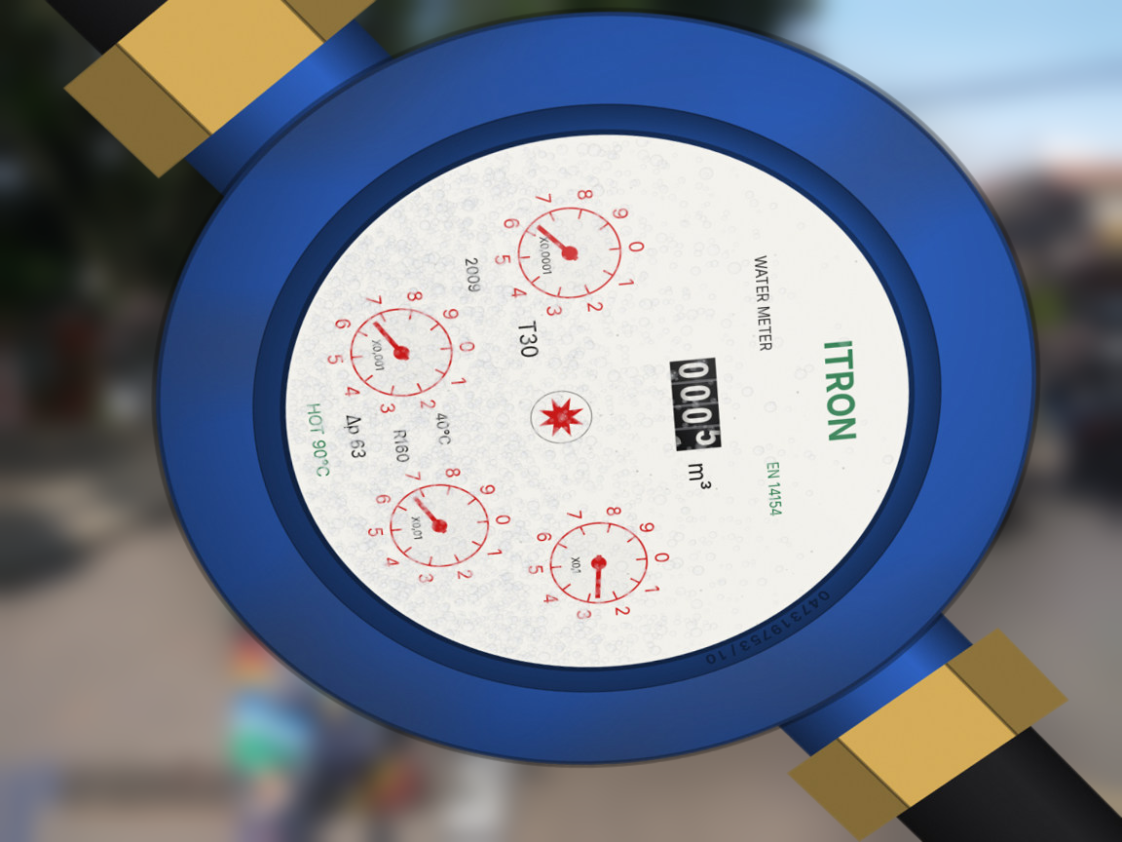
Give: **5.2666** m³
